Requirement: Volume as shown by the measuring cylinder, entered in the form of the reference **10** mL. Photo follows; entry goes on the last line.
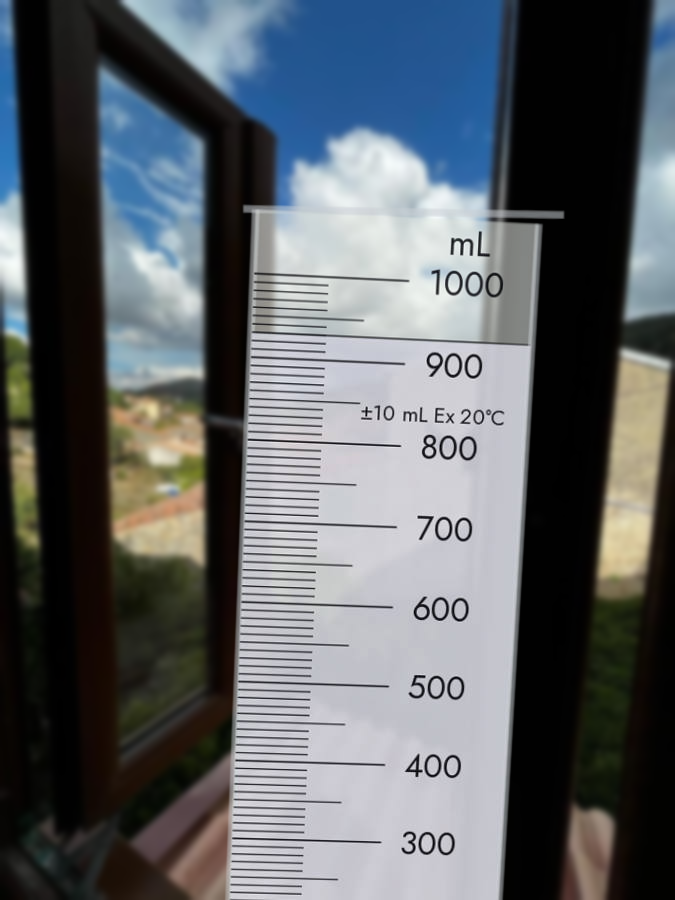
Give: **930** mL
